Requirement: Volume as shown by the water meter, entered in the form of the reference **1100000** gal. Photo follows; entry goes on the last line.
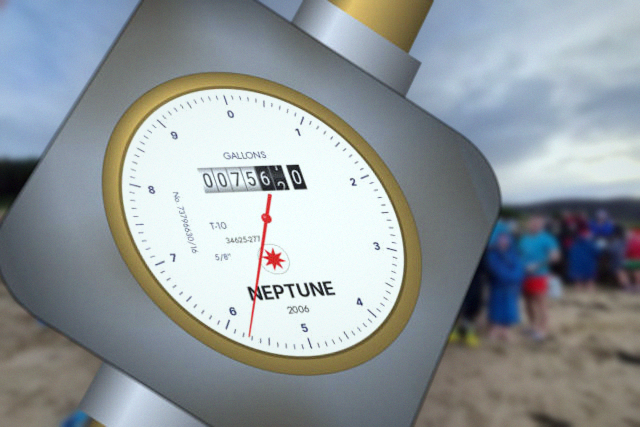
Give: **75615.7** gal
